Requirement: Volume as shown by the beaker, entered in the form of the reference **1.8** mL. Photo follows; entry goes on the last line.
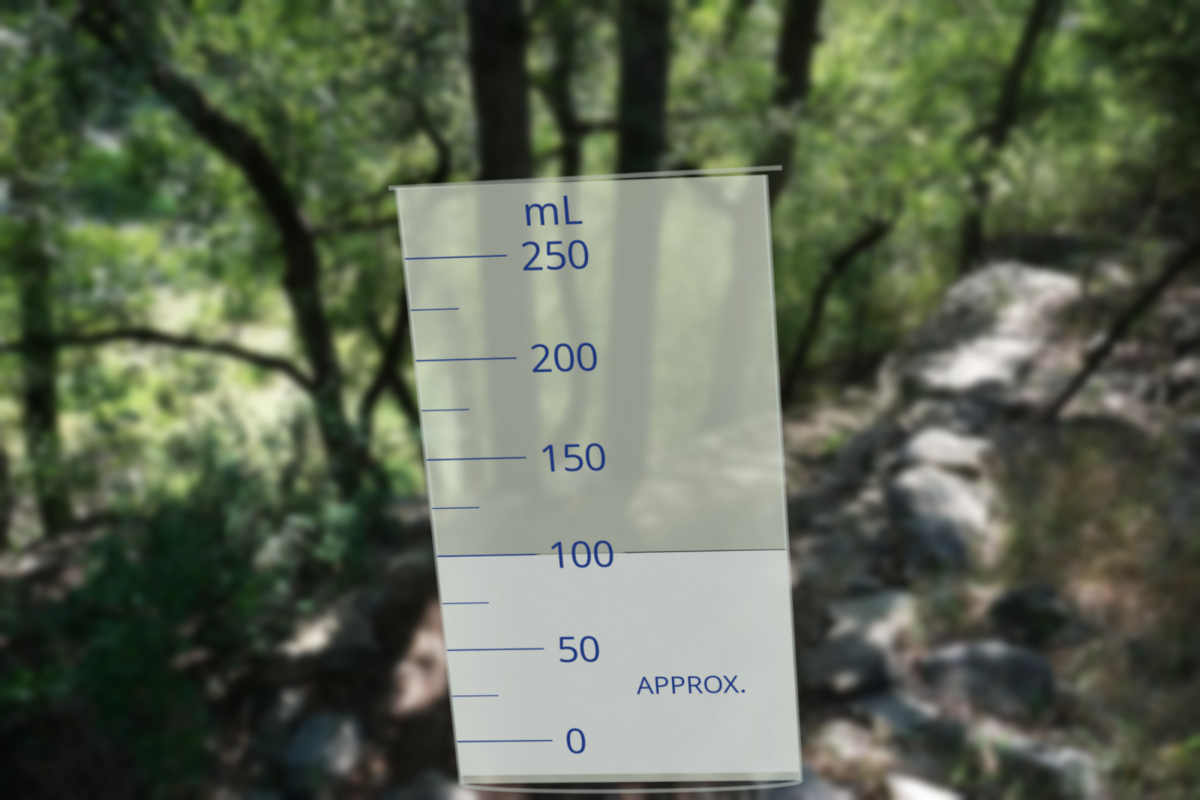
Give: **100** mL
